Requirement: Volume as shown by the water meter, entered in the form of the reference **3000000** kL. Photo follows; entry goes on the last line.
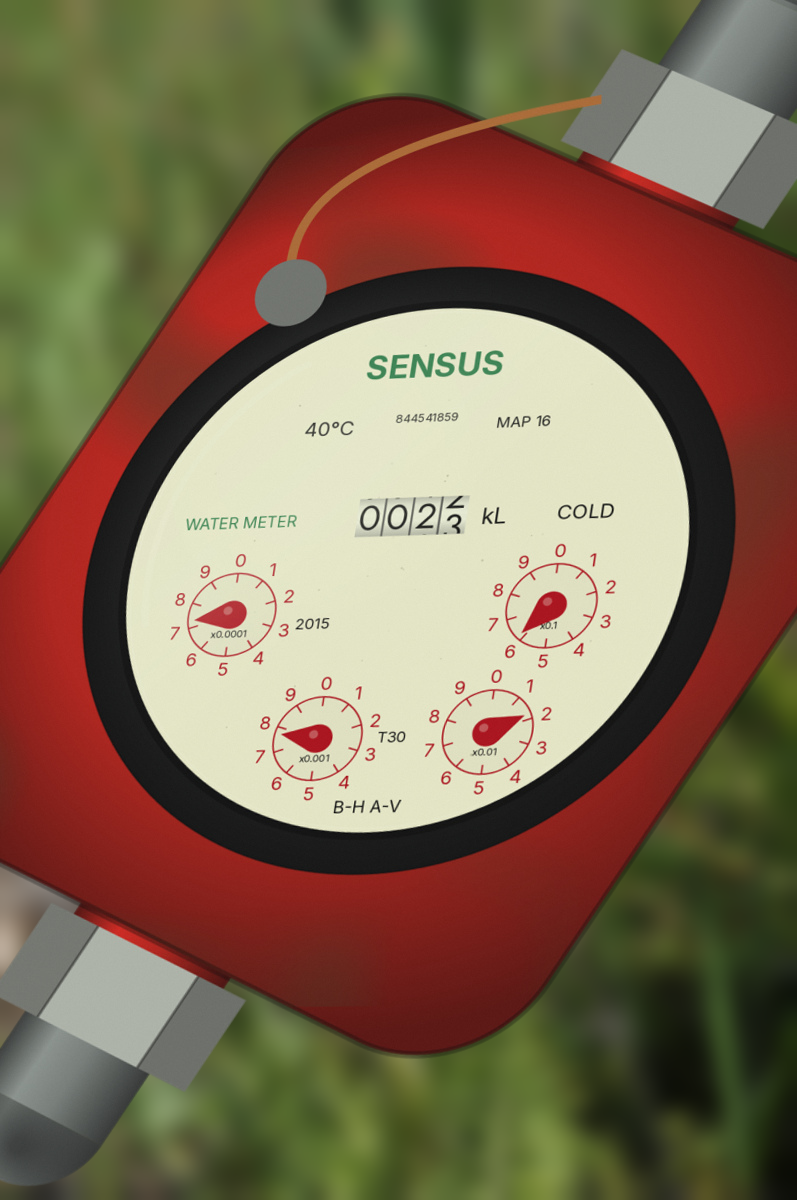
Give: **22.6177** kL
